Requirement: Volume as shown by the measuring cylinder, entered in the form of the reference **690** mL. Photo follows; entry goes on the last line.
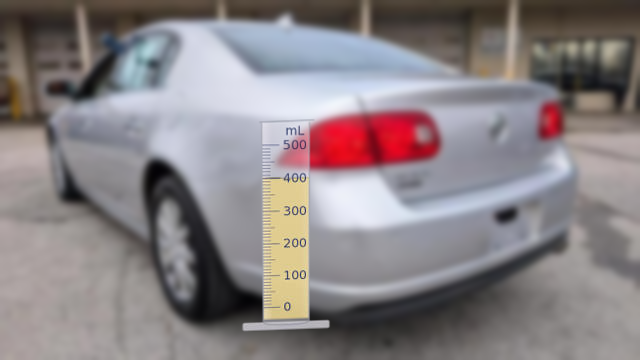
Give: **400** mL
